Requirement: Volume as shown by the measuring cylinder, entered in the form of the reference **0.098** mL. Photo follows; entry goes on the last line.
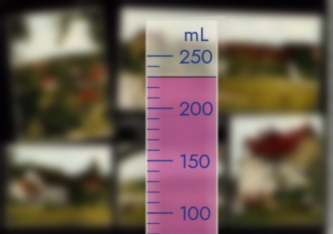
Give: **230** mL
